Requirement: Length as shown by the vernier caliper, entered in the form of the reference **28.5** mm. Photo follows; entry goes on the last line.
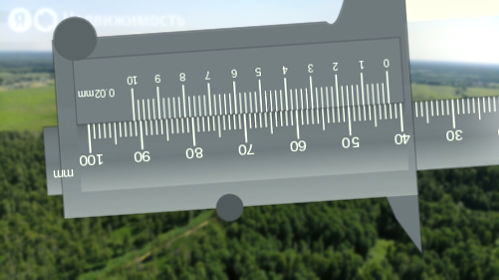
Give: **42.2** mm
